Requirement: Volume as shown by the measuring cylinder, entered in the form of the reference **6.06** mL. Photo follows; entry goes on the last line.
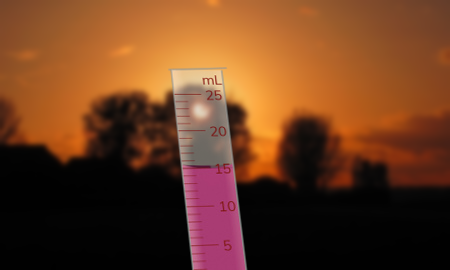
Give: **15** mL
